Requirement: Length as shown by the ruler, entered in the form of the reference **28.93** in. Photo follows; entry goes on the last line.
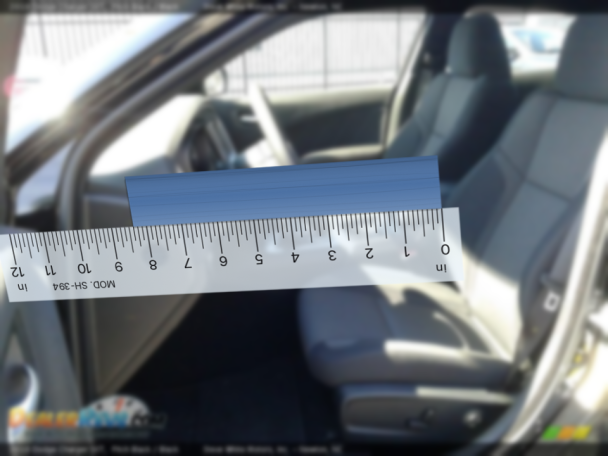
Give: **8.375** in
